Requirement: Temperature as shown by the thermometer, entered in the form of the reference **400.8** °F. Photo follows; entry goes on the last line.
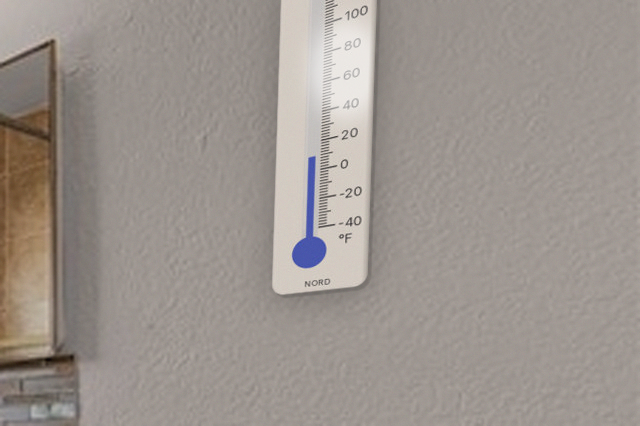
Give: **10** °F
